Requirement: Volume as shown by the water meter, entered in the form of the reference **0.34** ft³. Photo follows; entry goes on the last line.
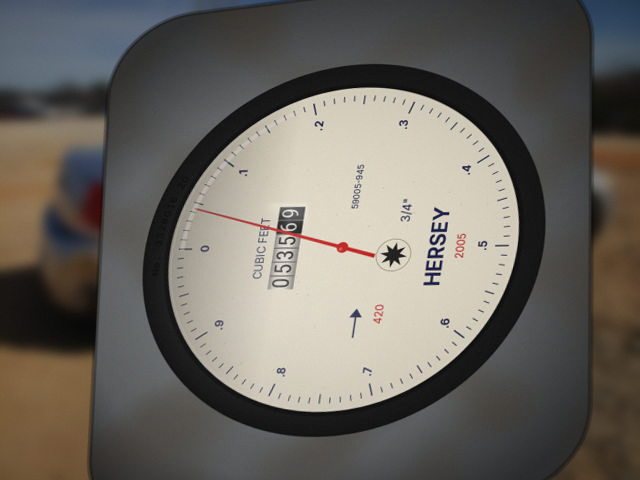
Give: **53569.04** ft³
